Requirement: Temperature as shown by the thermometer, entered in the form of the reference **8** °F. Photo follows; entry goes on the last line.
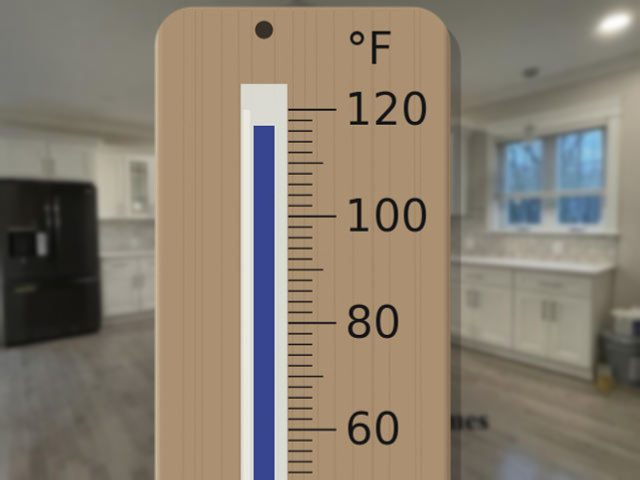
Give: **117** °F
